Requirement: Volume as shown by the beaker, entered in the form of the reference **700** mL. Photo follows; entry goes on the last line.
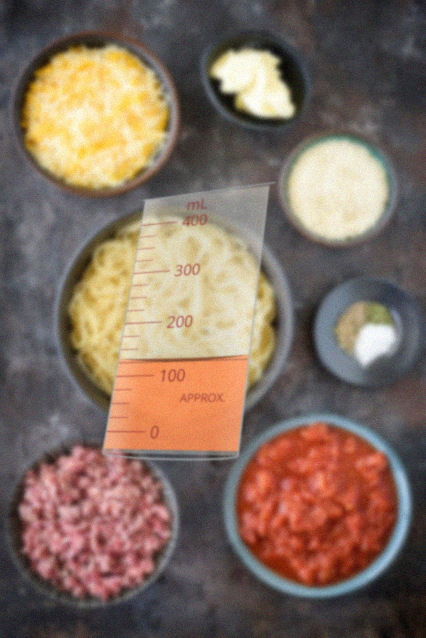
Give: **125** mL
